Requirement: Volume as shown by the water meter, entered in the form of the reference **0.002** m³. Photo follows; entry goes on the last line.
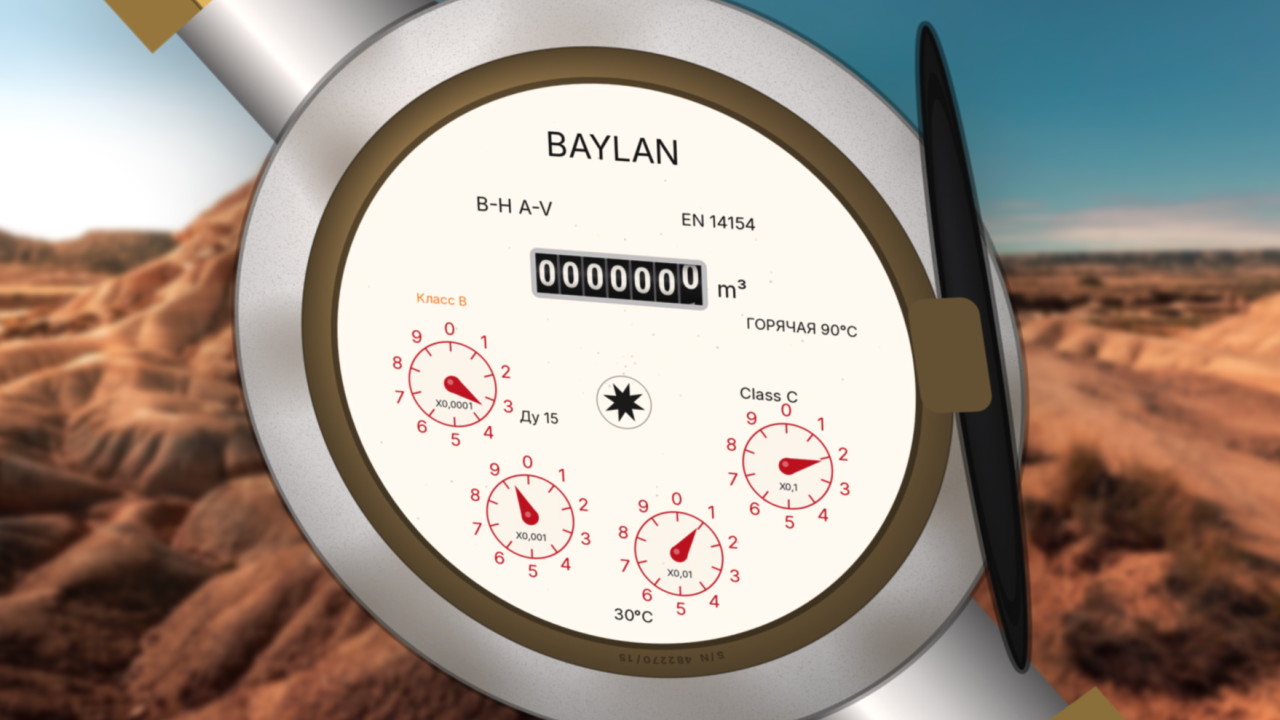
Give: **0.2093** m³
